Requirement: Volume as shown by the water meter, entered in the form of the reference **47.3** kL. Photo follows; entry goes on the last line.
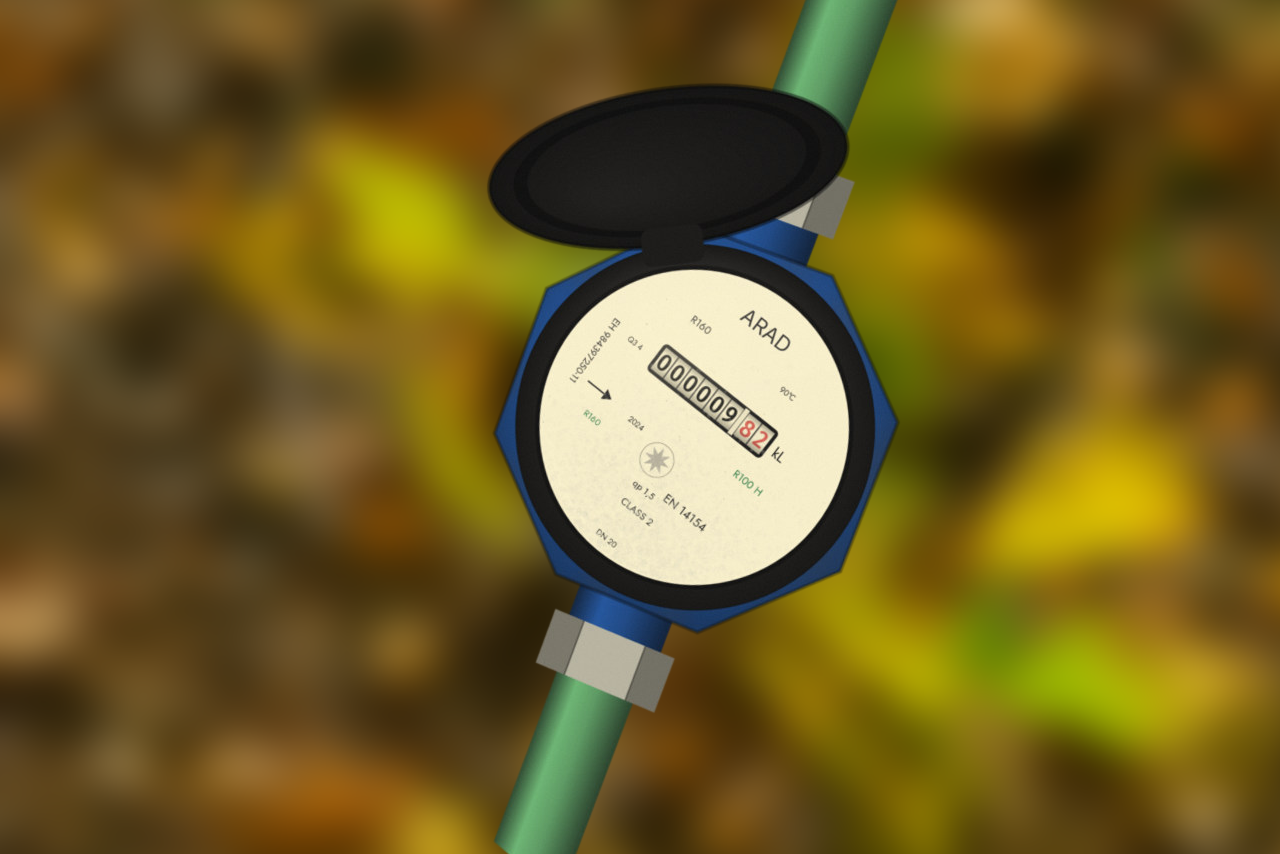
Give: **9.82** kL
